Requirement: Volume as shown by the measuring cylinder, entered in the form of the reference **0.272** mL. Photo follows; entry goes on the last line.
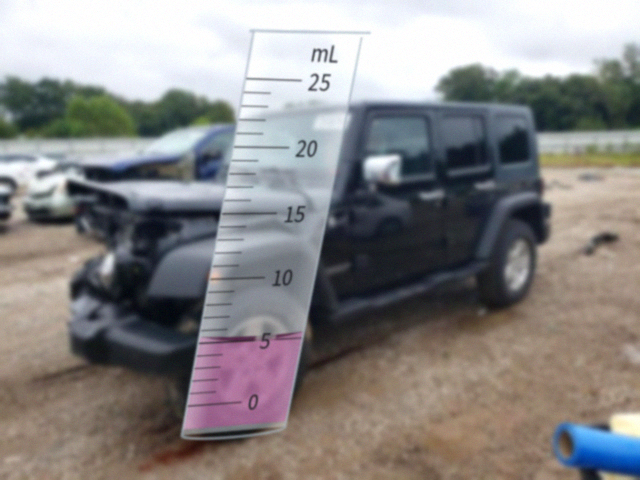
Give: **5** mL
